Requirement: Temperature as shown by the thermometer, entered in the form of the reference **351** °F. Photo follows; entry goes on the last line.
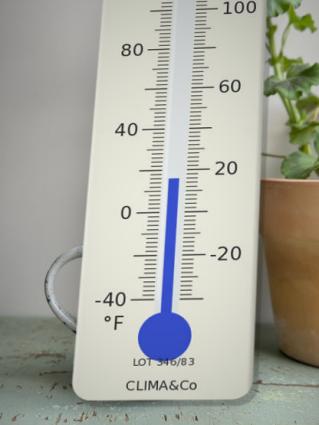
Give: **16** °F
